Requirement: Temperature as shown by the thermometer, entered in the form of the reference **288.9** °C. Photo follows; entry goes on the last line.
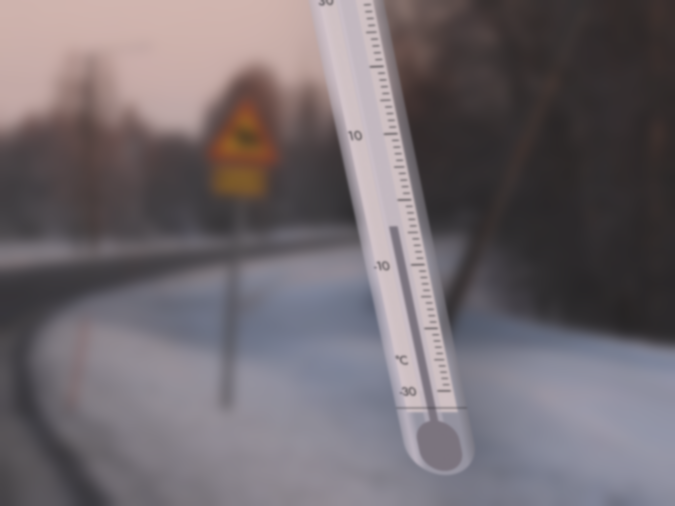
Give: **-4** °C
